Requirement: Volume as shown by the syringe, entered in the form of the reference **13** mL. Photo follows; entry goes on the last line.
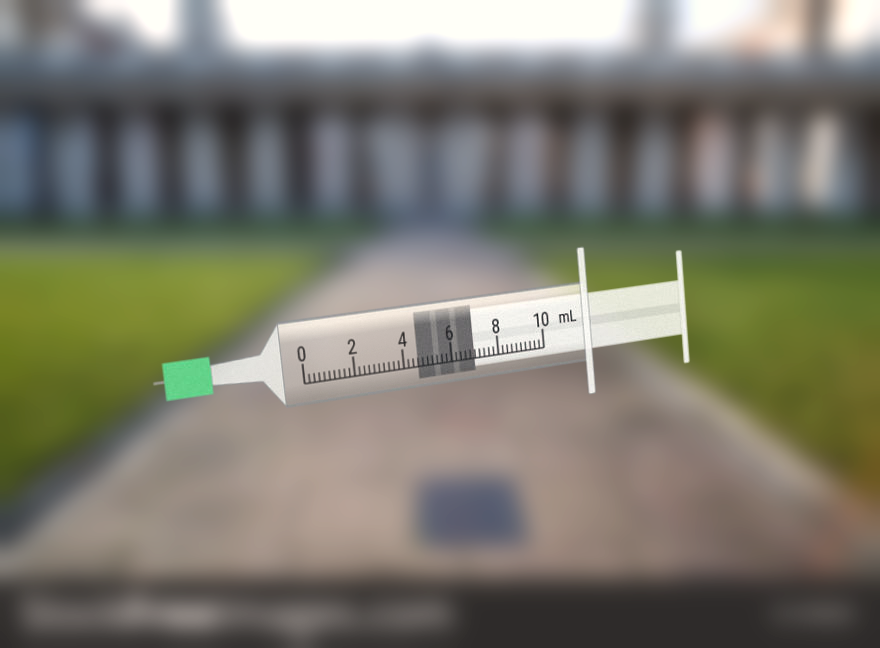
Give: **4.6** mL
